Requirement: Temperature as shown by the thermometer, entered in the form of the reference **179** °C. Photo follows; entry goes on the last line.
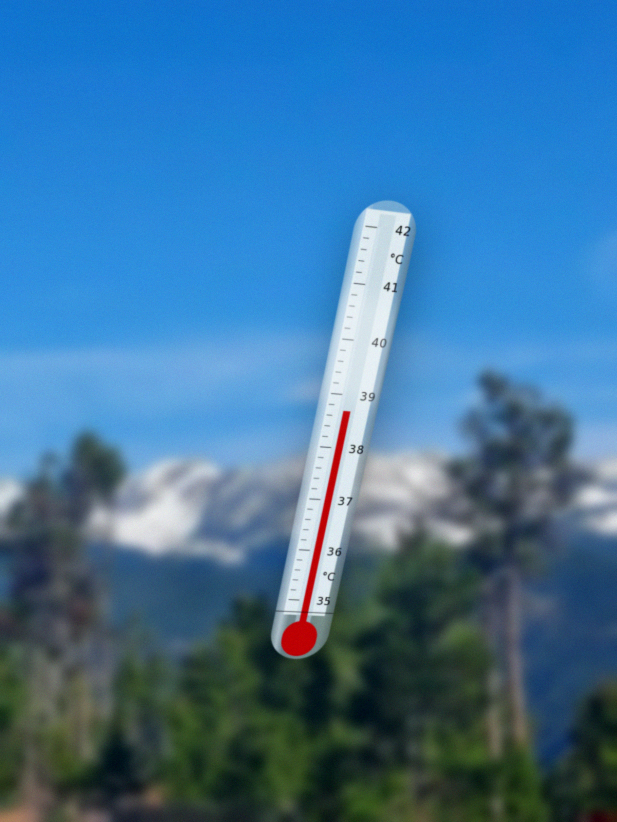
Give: **38.7** °C
